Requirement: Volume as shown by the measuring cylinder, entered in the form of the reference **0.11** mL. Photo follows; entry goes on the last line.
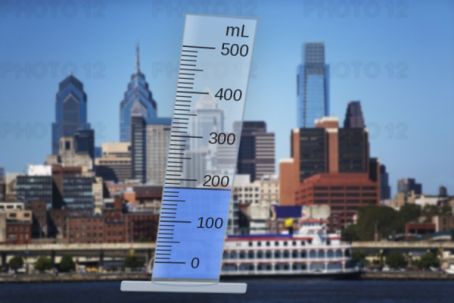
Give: **180** mL
